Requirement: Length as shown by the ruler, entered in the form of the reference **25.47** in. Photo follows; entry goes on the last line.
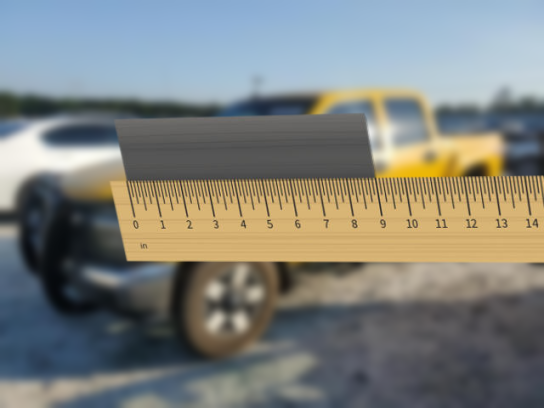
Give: **9** in
